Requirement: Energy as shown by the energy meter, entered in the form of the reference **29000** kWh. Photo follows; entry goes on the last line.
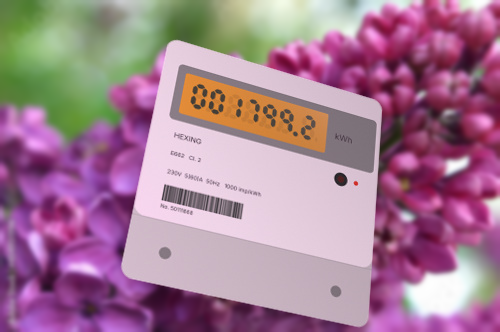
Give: **1799.2** kWh
